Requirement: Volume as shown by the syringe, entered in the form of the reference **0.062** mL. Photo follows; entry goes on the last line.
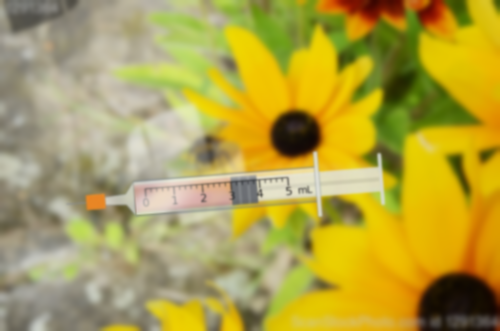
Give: **3** mL
